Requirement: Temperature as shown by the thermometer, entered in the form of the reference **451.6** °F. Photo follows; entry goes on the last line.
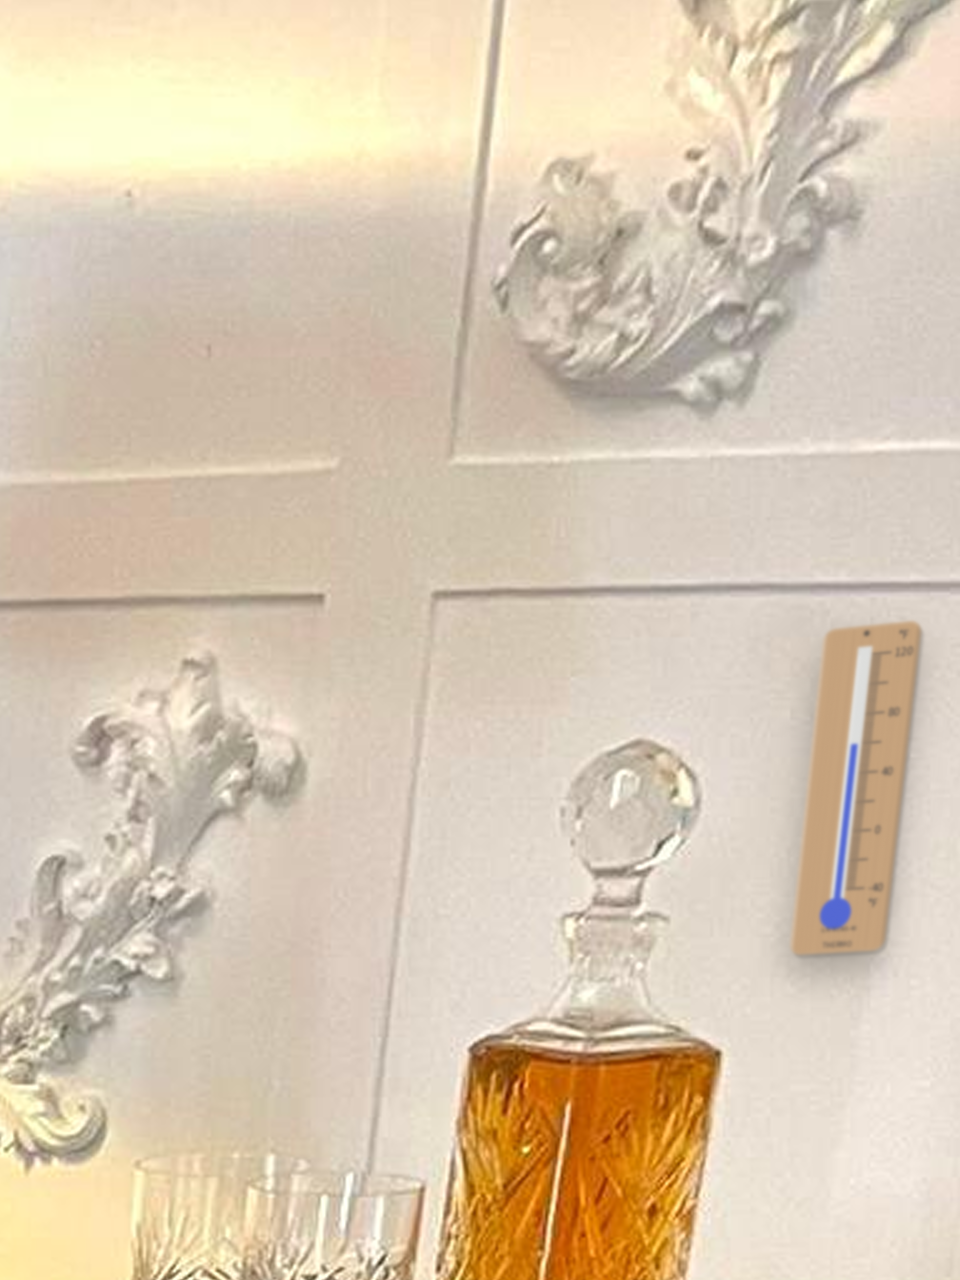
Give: **60** °F
